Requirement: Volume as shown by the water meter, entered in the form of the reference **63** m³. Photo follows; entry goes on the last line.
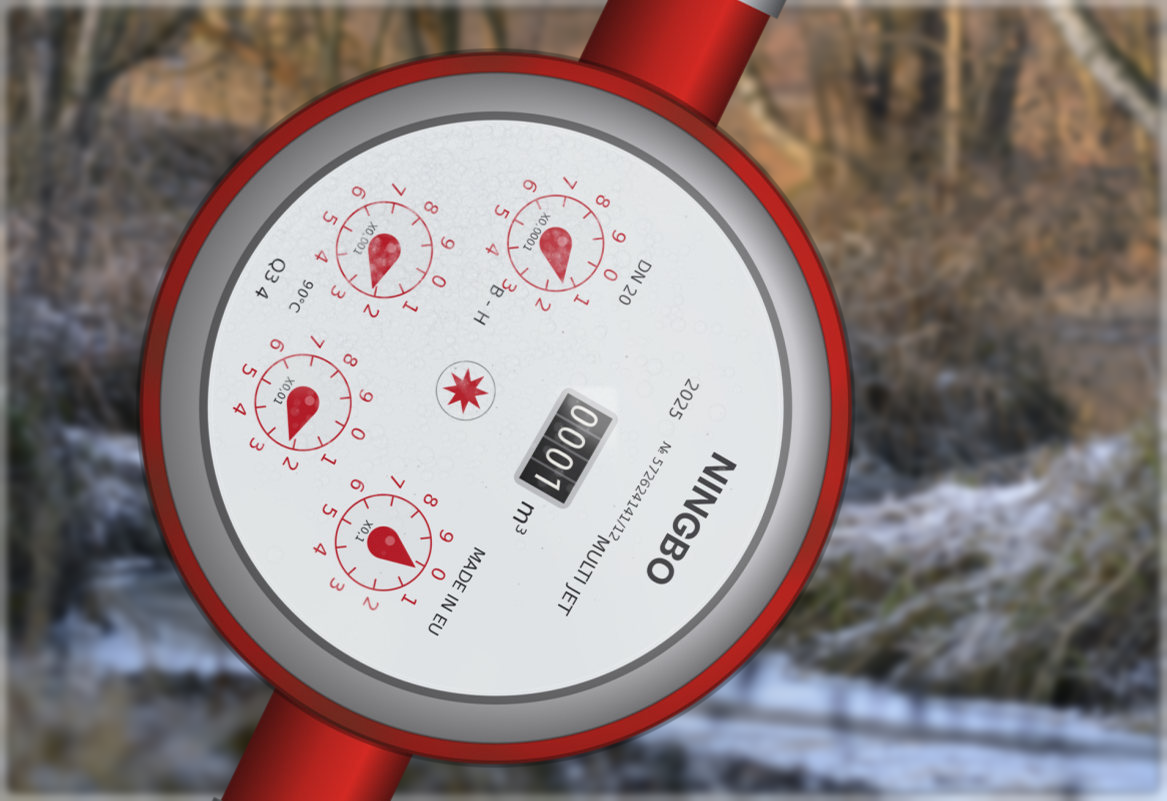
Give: **1.0221** m³
